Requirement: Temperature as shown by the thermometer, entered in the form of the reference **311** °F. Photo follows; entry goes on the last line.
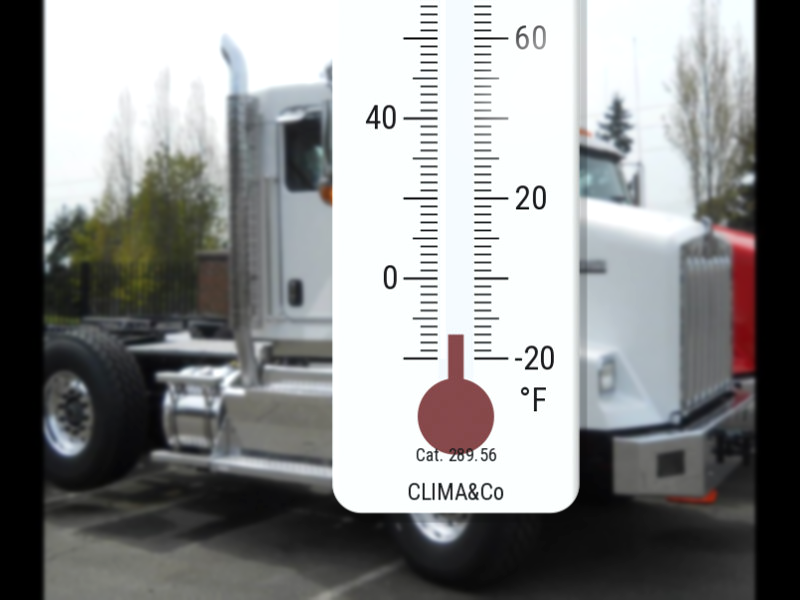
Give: **-14** °F
